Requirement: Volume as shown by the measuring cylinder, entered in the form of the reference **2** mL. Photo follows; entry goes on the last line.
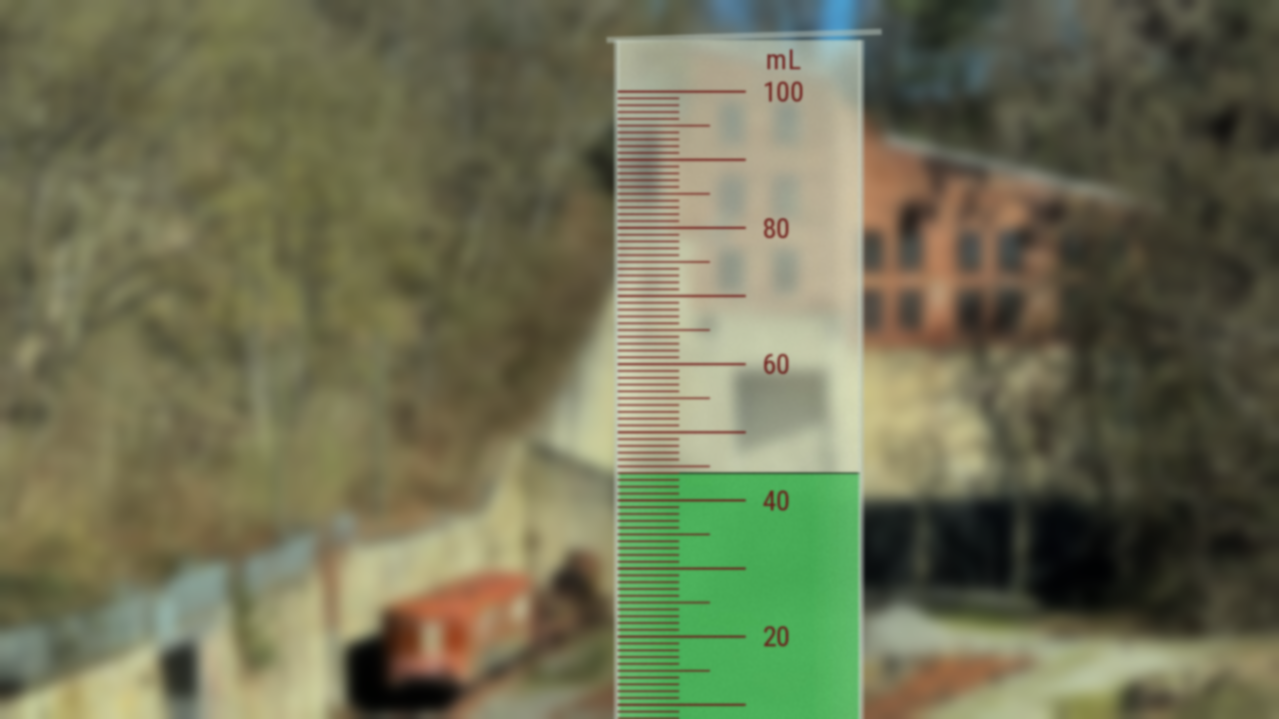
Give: **44** mL
